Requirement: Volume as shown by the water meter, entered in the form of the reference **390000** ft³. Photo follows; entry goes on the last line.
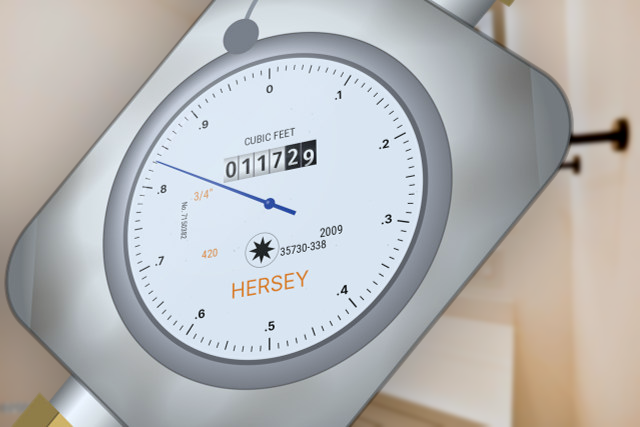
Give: **11728.83** ft³
